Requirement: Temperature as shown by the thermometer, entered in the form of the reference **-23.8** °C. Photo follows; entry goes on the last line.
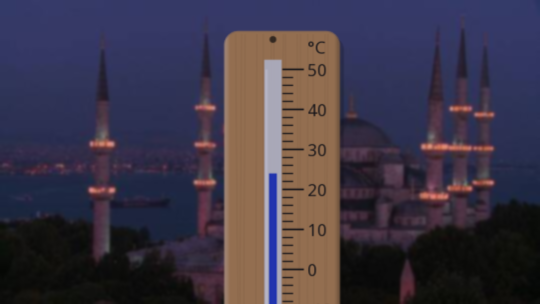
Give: **24** °C
